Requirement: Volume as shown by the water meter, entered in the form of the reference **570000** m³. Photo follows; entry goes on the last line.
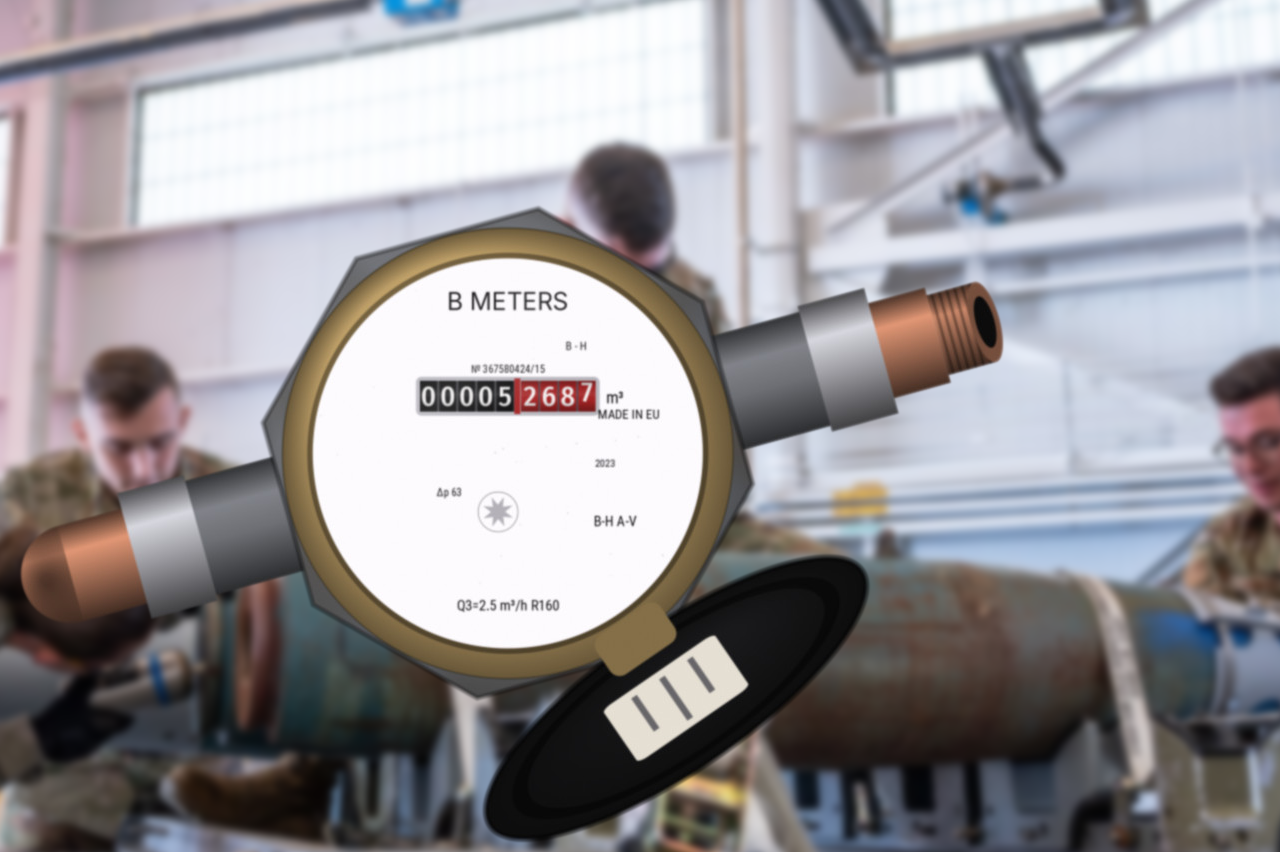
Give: **5.2687** m³
